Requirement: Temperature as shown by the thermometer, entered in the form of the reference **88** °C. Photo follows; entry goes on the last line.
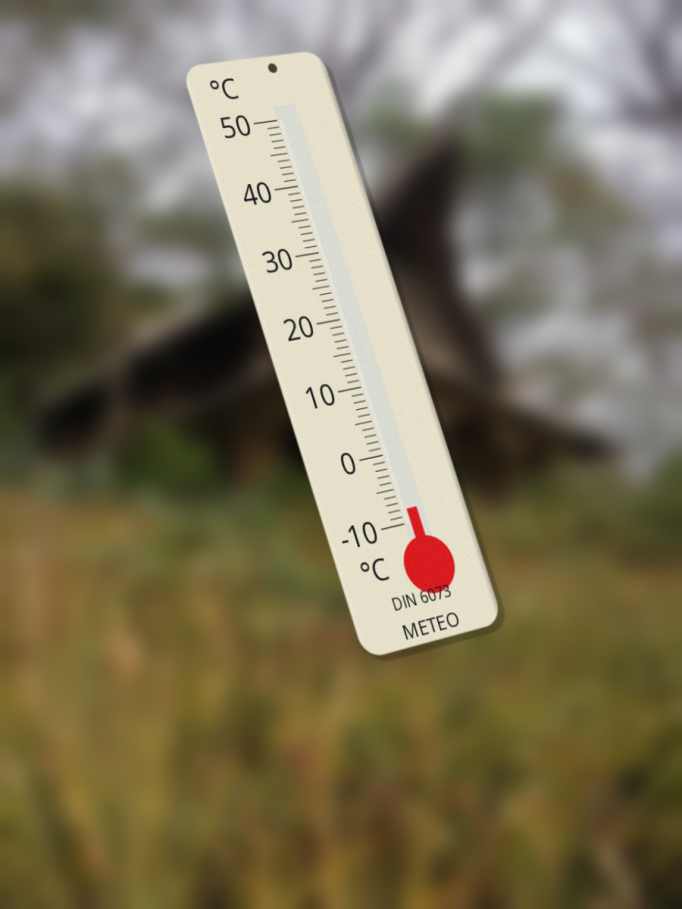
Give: **-8** °C
